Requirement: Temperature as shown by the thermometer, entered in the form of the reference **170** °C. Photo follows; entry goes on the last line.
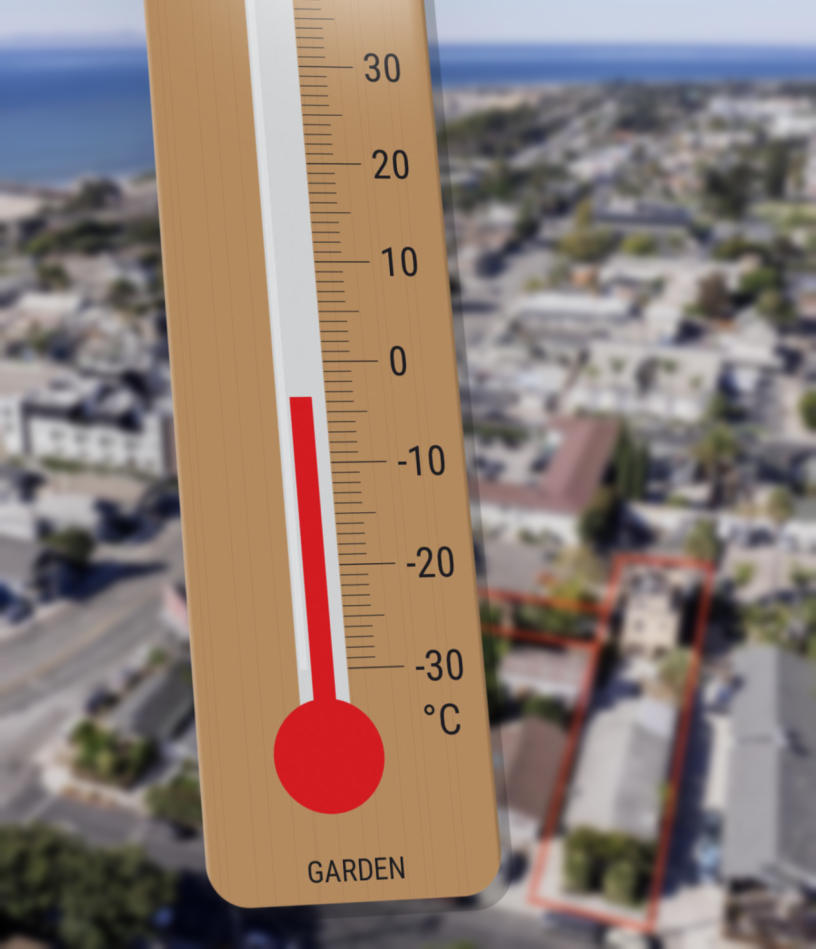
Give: **-3.5** °C
